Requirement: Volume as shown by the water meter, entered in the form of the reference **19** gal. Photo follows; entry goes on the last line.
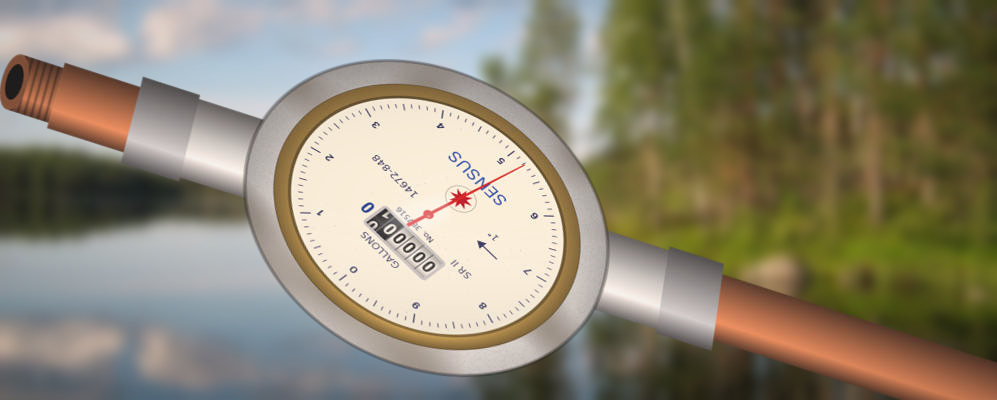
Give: **5.2** gal
